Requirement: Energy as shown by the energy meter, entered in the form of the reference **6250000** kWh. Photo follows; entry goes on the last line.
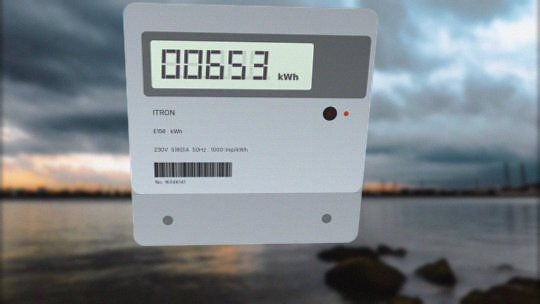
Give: **653** kWh
